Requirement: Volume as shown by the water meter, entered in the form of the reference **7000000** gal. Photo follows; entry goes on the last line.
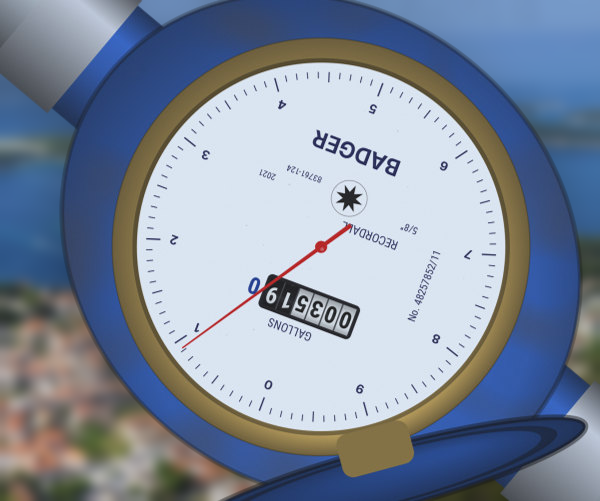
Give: **35190.9** gal
